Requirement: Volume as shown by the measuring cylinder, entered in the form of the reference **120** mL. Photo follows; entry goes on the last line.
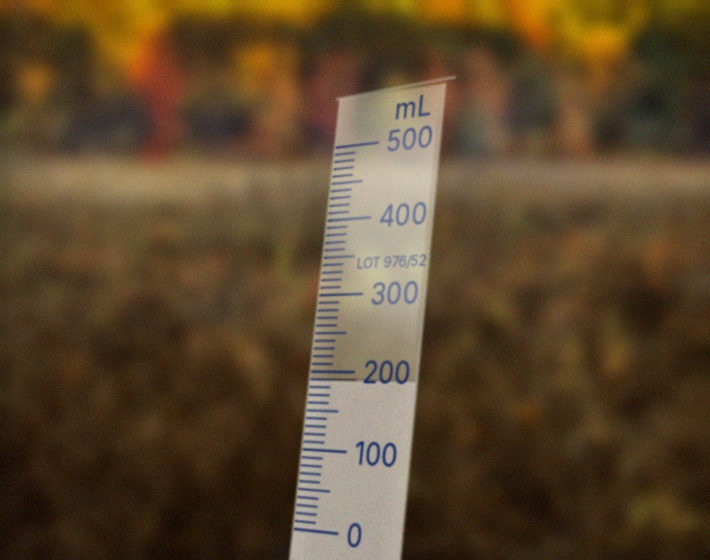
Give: **190** mL
